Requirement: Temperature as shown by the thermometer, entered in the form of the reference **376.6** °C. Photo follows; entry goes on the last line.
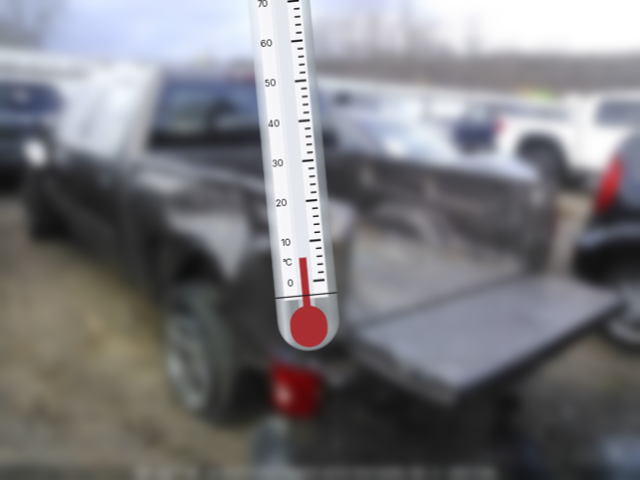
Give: **6** °C
